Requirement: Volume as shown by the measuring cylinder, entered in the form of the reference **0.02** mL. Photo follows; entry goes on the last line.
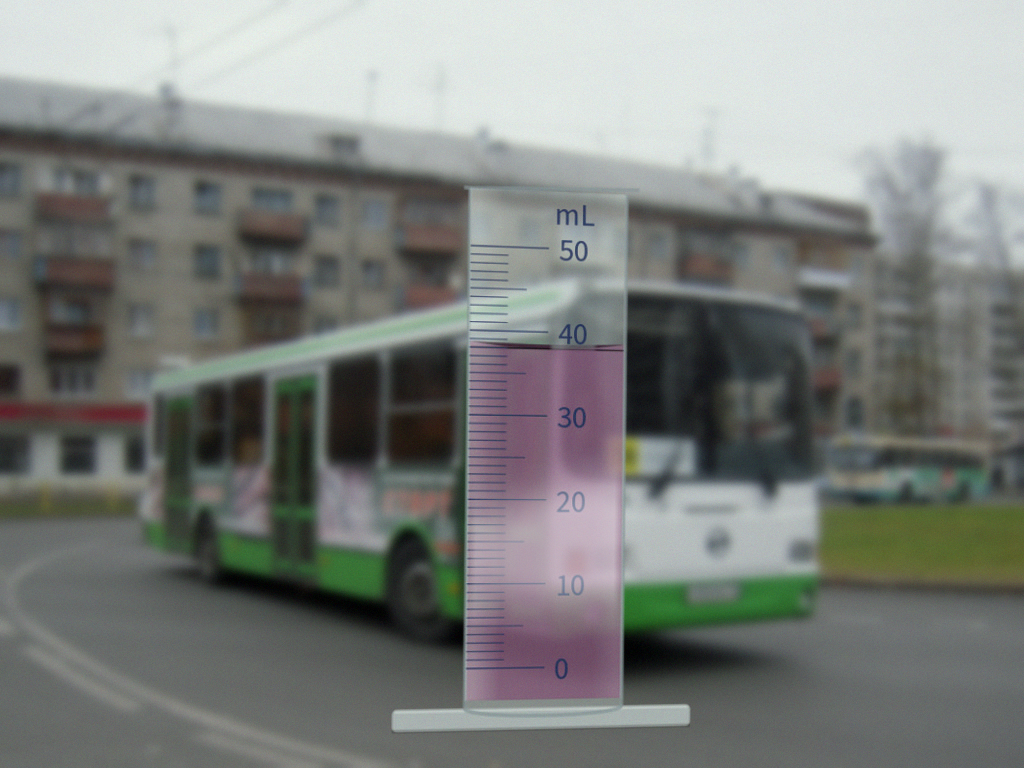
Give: **38** mL
